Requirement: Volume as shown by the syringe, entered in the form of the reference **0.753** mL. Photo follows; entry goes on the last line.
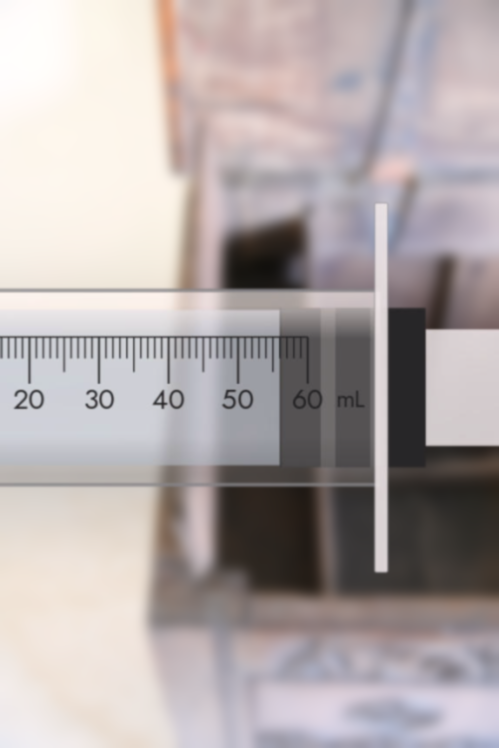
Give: **56** mL
